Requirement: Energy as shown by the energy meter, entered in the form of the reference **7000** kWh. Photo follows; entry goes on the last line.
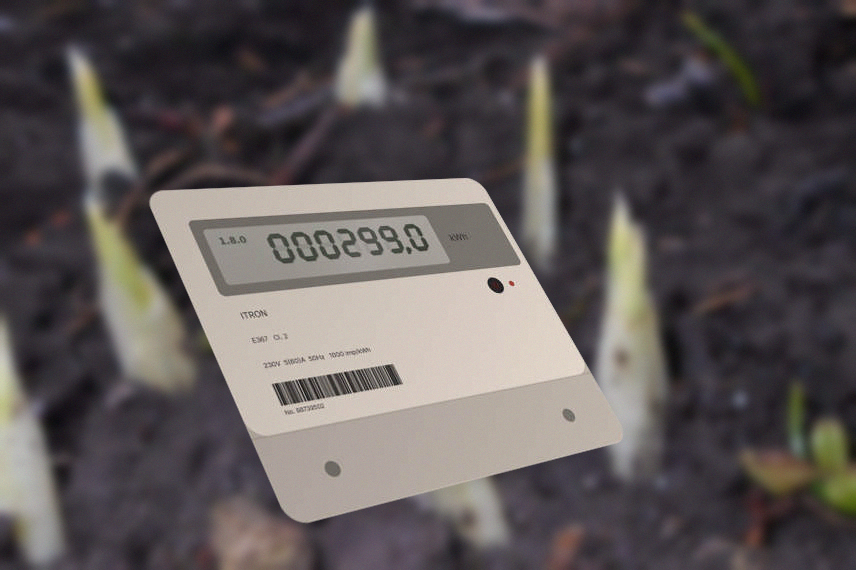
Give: **299.0** kWh
